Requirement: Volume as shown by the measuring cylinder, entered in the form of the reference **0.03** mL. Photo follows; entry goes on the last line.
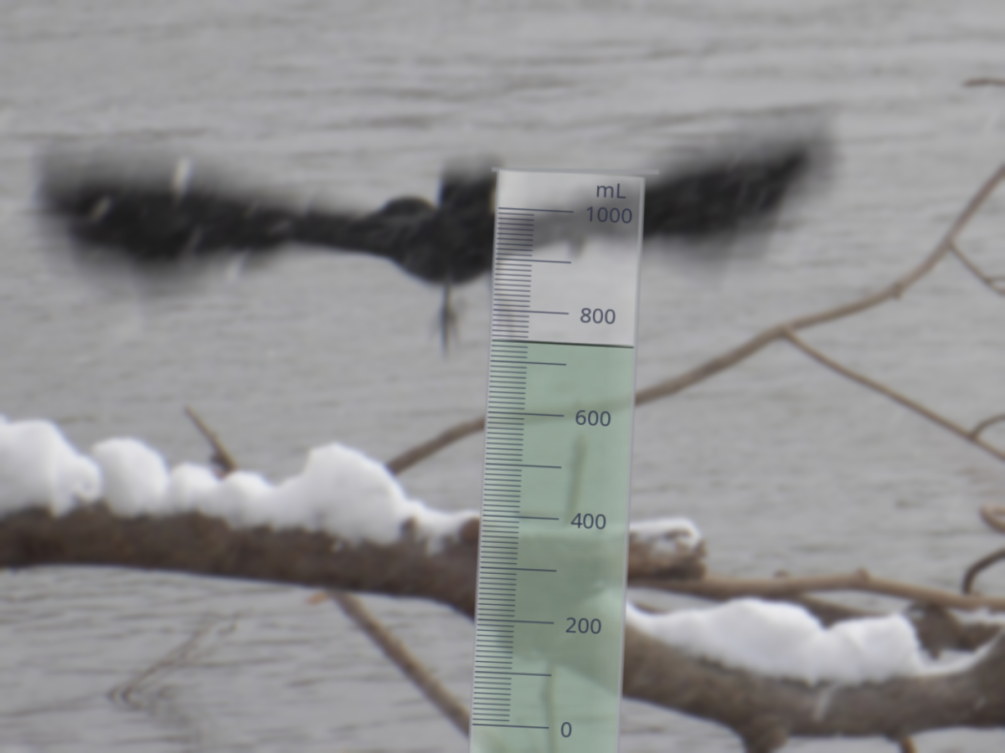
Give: **740** mL
